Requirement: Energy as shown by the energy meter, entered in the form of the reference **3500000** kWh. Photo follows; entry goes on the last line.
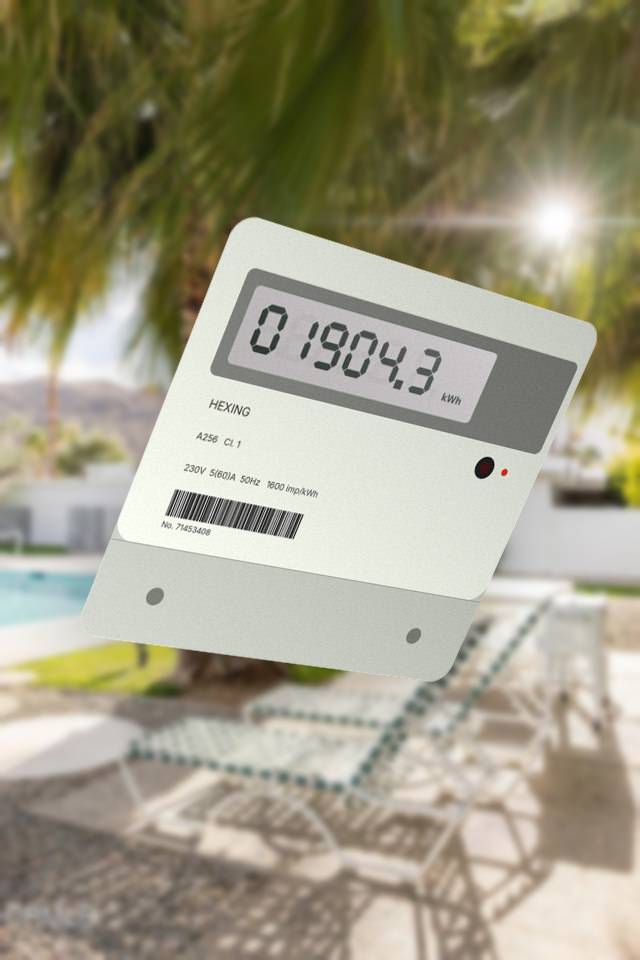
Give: **1904.3** kWh
